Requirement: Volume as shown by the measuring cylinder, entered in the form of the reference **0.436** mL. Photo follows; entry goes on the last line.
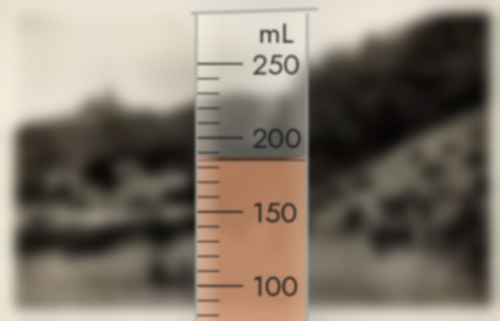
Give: **185** mL
